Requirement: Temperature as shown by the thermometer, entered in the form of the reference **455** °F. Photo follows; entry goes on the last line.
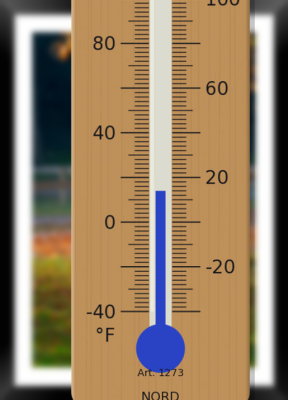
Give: **14** °F
